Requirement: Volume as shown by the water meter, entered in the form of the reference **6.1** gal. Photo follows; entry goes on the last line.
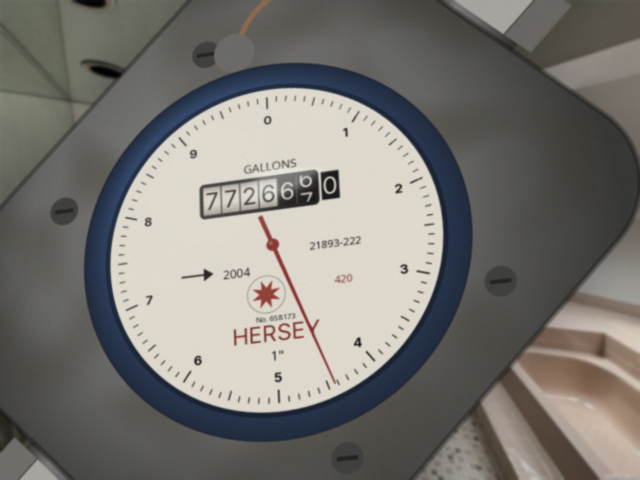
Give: **7726664.4** gal
